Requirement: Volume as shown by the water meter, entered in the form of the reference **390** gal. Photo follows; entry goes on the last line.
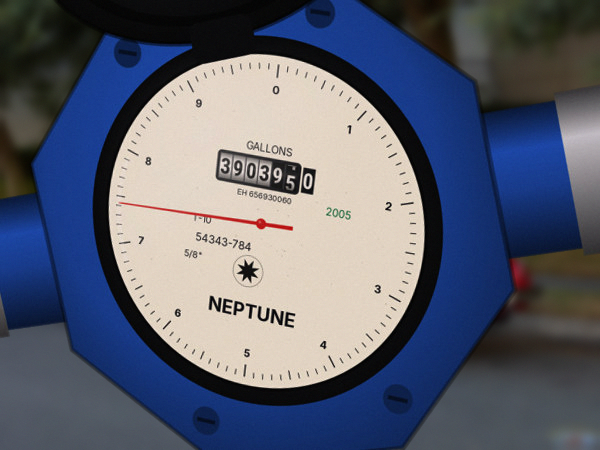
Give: **3903947.4** gal
